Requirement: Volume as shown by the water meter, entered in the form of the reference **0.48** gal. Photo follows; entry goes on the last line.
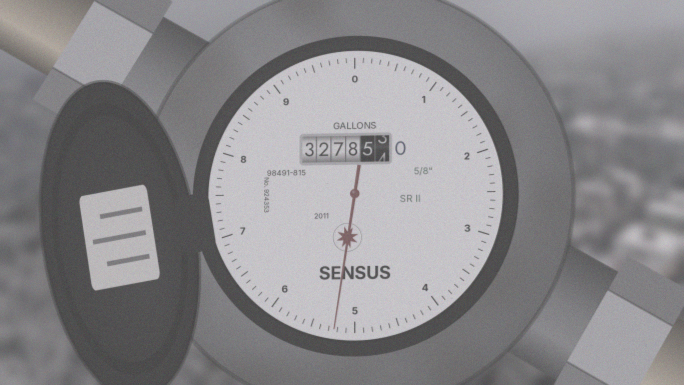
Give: **3278535.2** gal
